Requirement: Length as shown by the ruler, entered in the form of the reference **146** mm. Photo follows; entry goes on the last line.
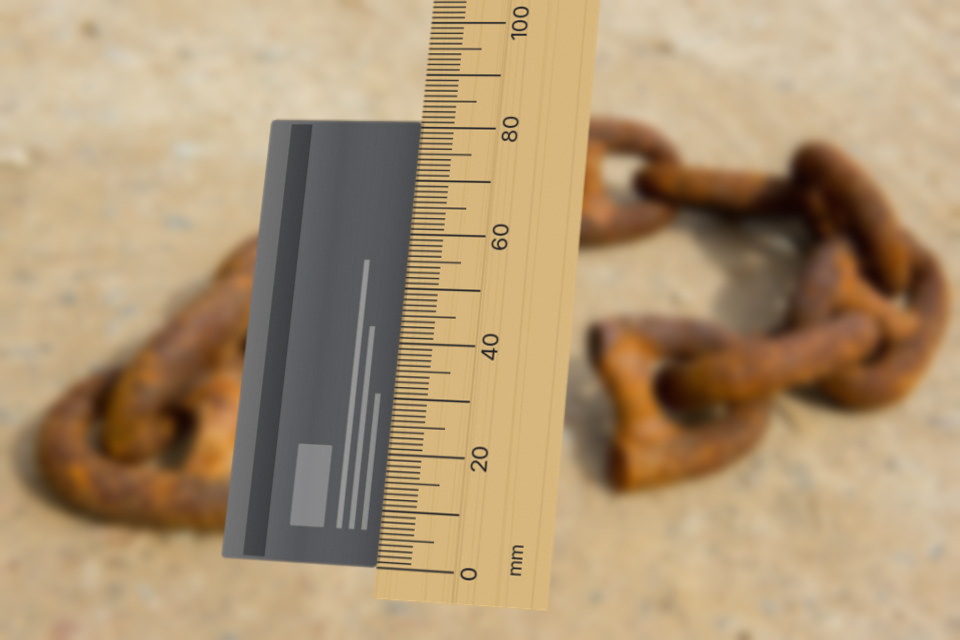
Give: **81** mm
